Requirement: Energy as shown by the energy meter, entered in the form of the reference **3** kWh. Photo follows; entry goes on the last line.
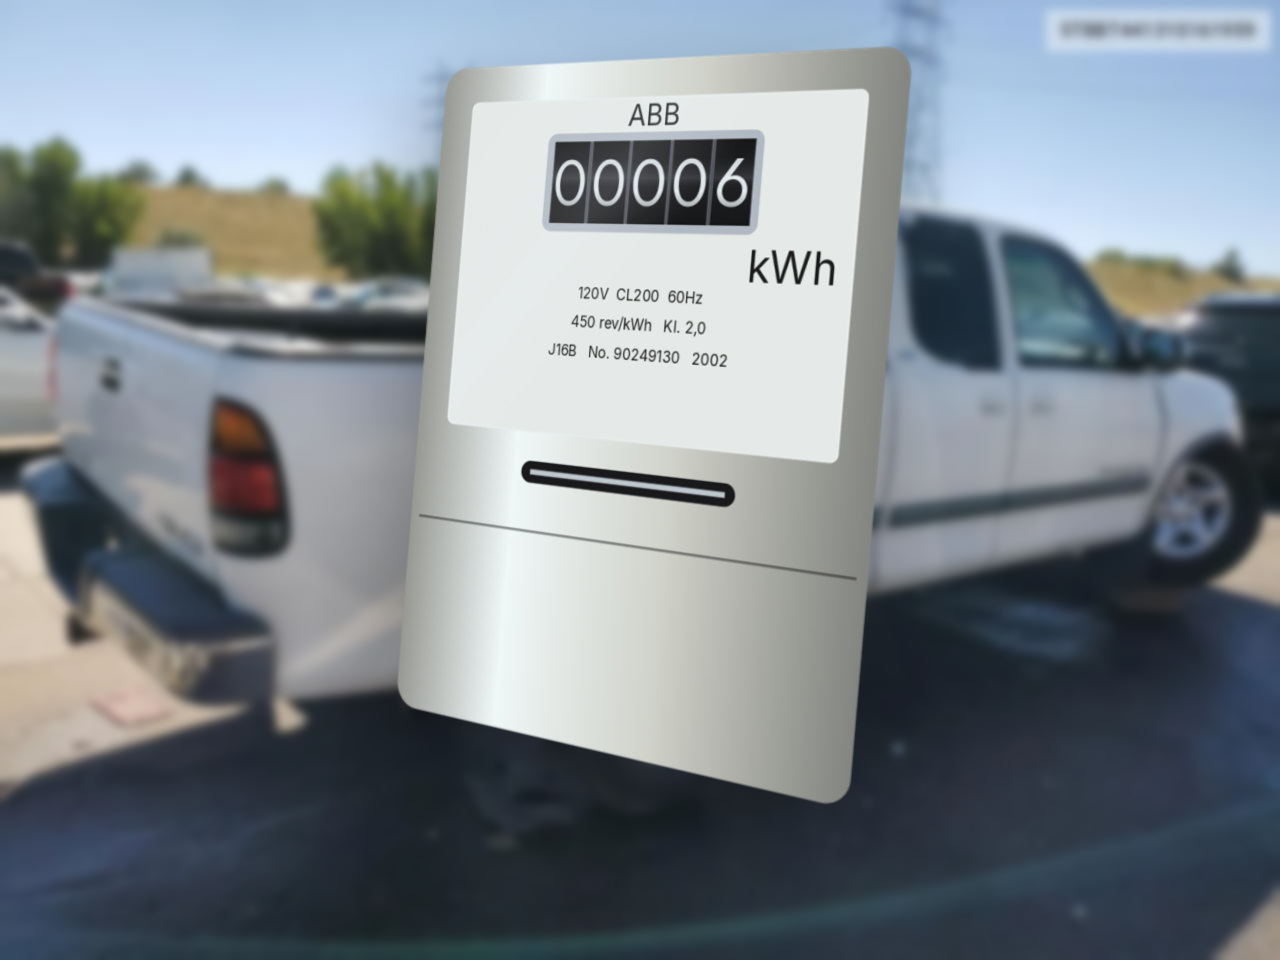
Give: **6** kWh
